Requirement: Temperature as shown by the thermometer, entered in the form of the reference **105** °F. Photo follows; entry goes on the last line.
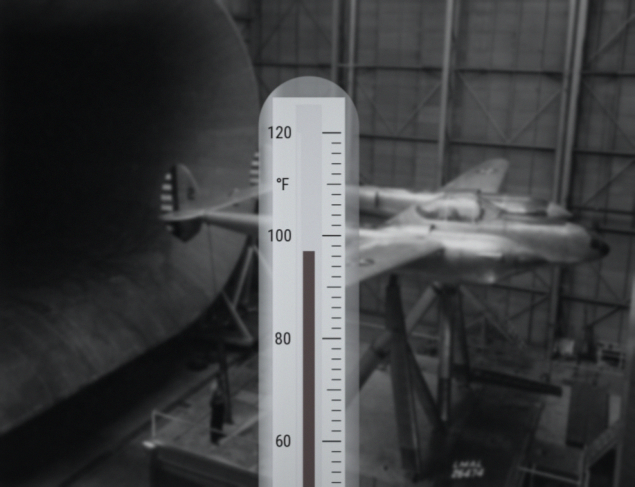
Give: **97** °F
